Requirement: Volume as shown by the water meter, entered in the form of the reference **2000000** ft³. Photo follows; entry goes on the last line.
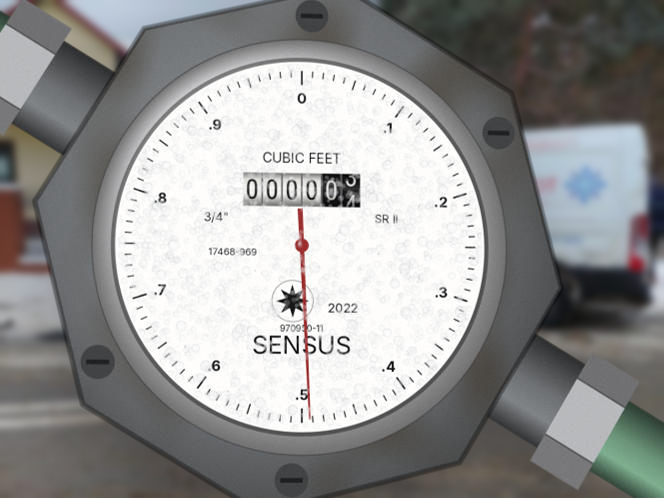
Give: **3.49** ft³
